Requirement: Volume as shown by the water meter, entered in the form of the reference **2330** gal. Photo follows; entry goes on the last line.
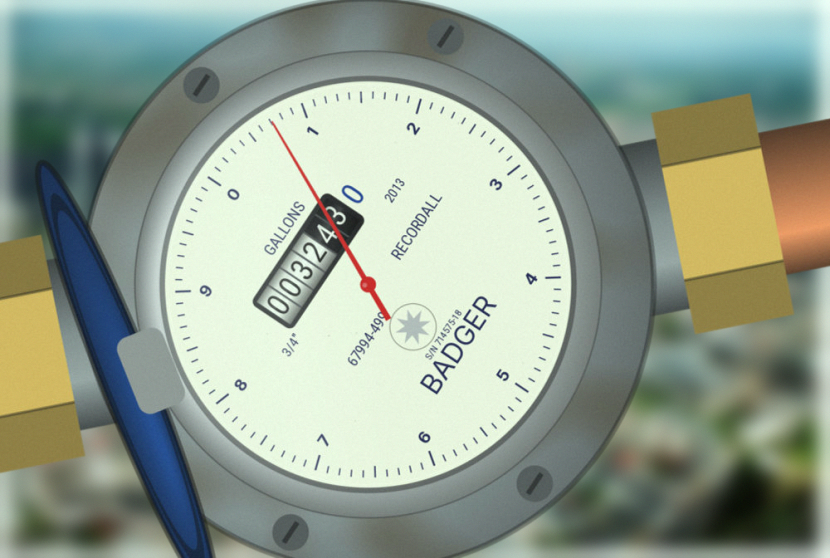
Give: **32430.7** gal
